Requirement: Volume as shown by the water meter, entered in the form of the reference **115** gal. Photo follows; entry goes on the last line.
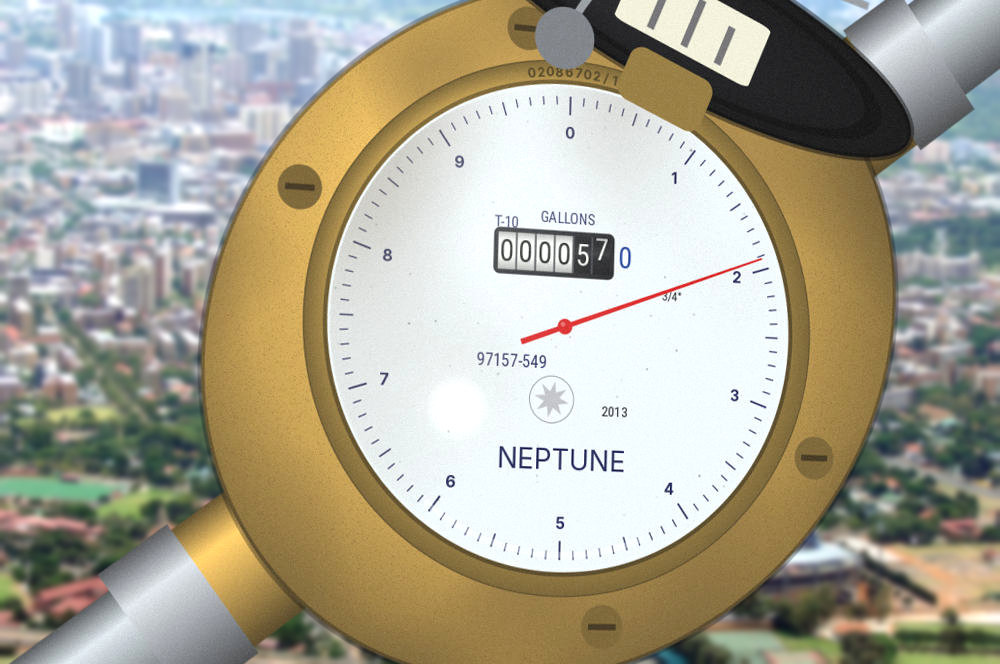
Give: **571.9** gal
